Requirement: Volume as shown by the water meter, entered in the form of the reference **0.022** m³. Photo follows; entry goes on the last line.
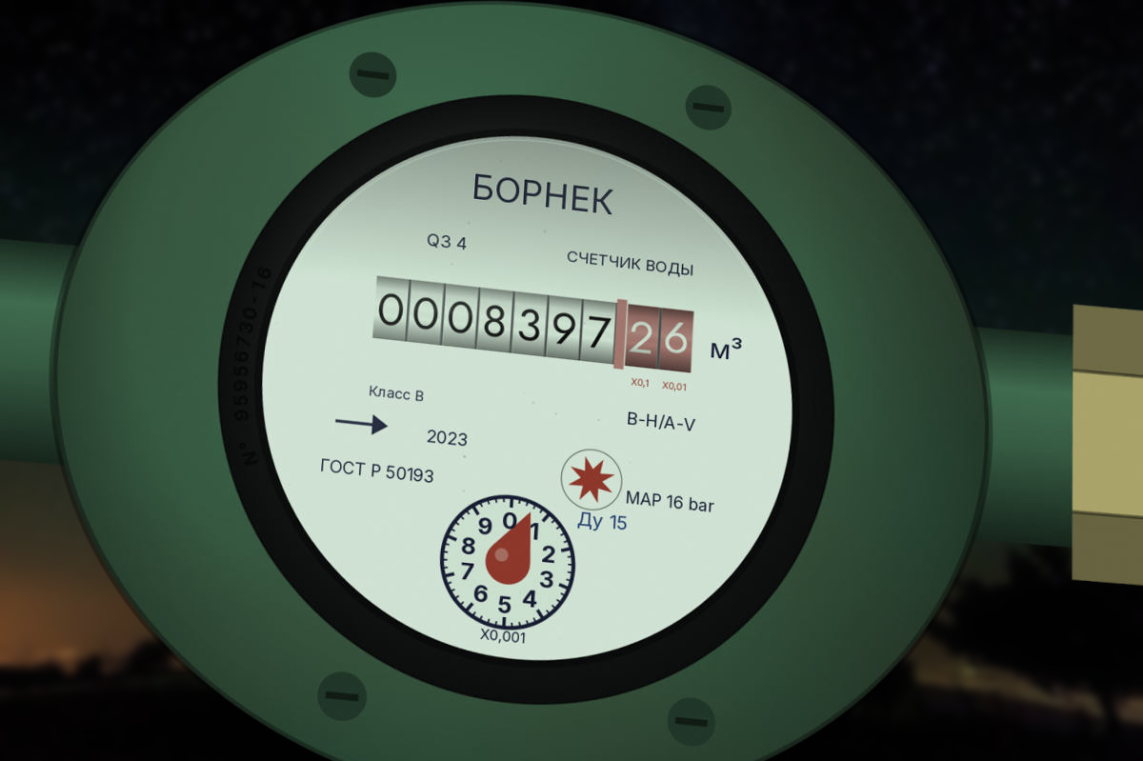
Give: **8397.260** m³
